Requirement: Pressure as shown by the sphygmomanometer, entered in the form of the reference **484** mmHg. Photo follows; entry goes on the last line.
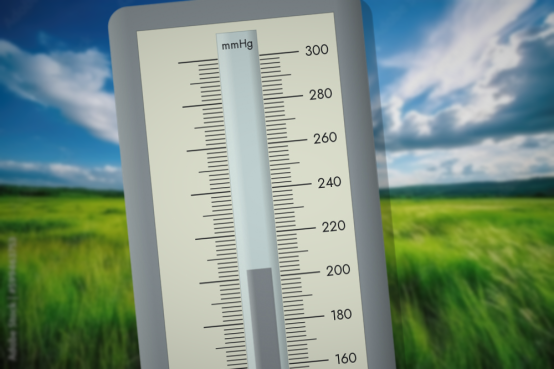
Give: **204** mmHg
